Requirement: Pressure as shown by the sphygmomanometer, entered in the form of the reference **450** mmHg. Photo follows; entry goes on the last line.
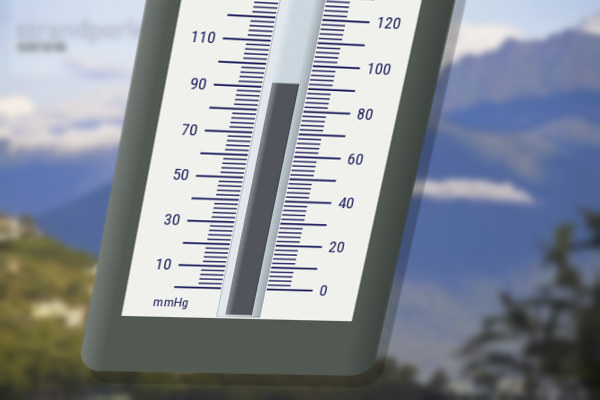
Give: **92** mmHg
